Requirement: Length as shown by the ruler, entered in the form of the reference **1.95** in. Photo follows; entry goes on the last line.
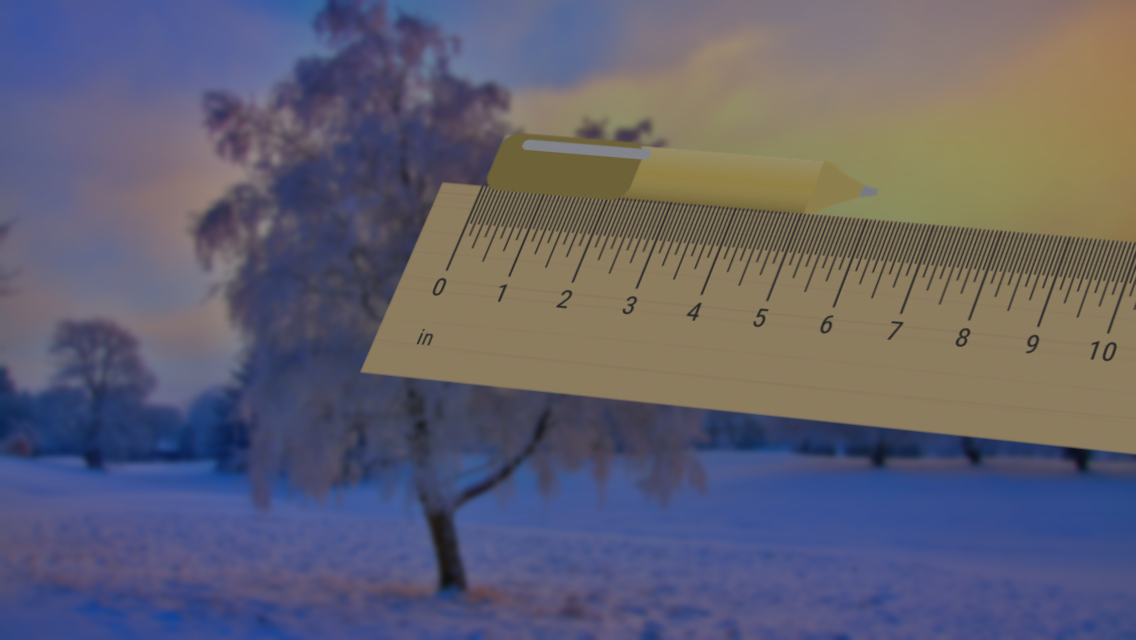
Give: **6** in
